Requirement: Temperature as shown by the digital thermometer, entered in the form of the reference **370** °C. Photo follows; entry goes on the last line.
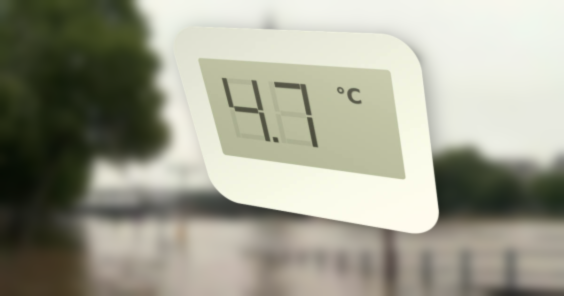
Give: **4.7** °C
